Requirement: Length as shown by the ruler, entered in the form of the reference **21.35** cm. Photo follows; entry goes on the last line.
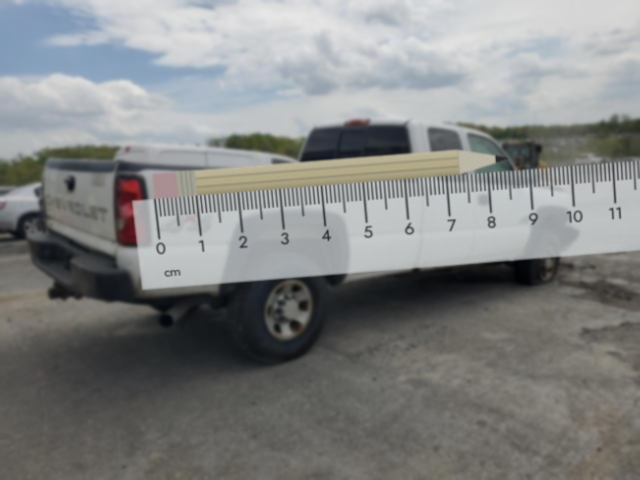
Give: **8.5** cm
